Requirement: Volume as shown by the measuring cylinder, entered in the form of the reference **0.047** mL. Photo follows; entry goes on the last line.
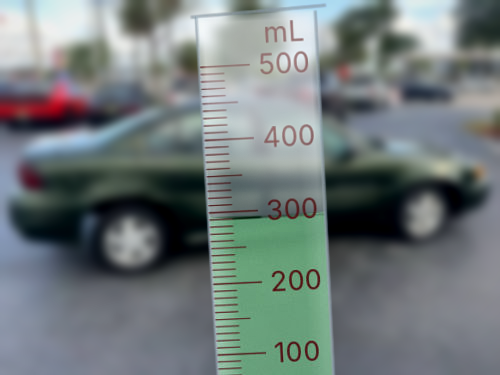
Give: **290** mL
